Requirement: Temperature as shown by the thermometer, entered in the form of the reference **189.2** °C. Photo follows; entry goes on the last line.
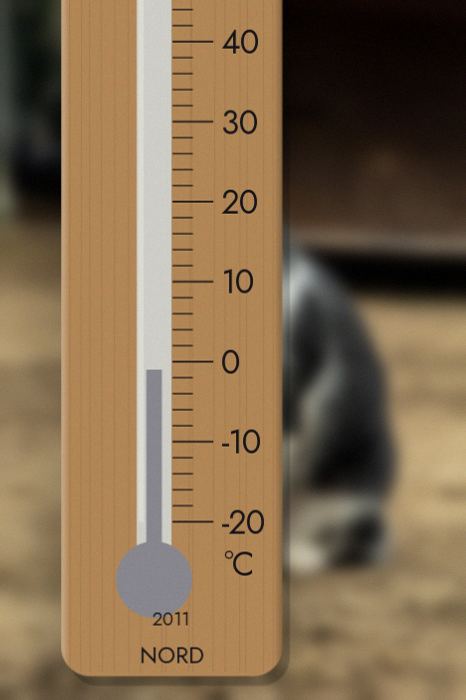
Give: **-1** °C
